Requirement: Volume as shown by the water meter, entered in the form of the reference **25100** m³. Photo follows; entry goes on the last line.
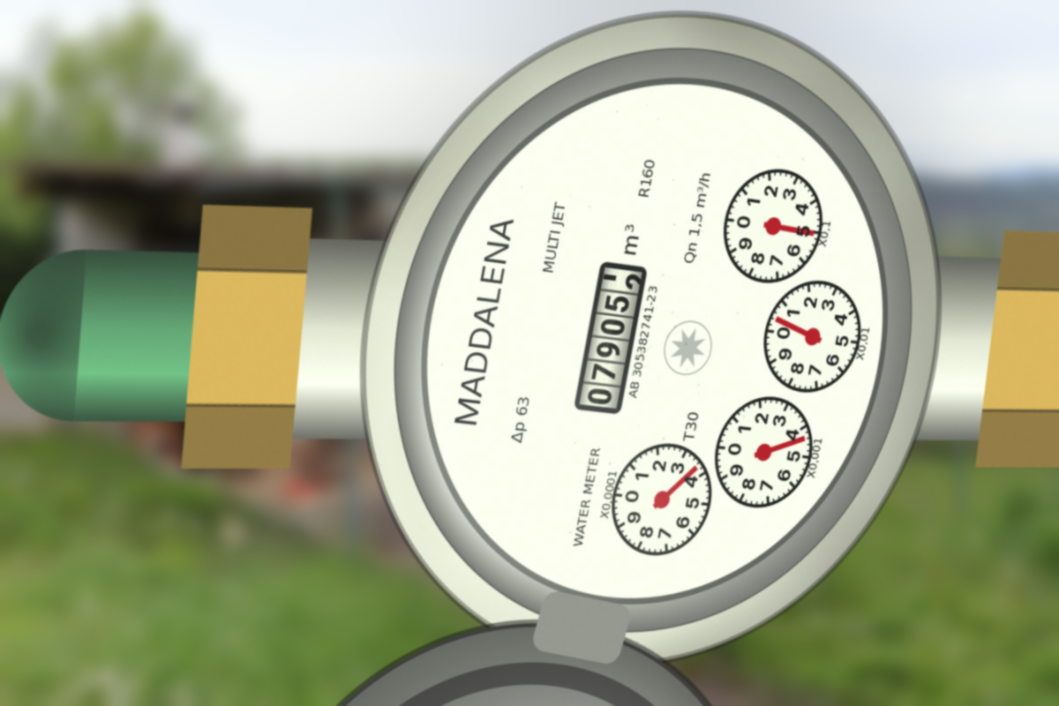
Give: **79051.5043** m³
